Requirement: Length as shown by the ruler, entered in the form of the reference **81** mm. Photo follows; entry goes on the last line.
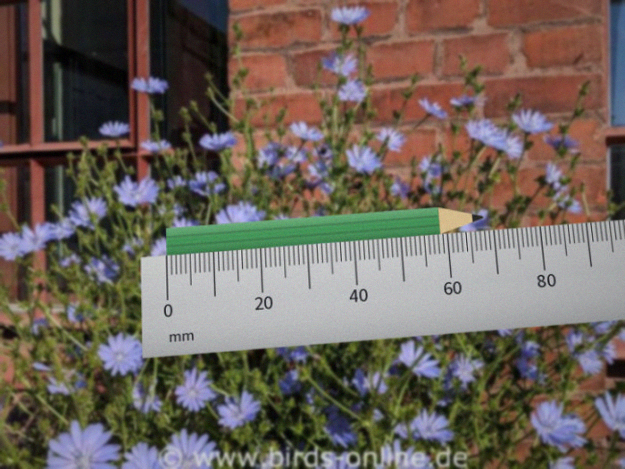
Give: **68** mm
